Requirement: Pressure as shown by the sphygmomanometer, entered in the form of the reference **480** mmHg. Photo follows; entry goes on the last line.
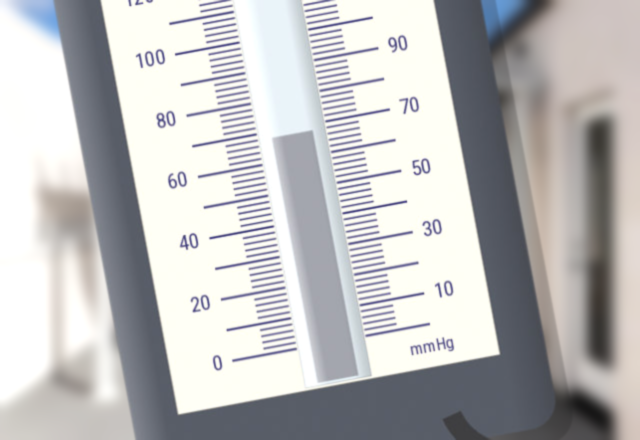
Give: **68** mmHg
